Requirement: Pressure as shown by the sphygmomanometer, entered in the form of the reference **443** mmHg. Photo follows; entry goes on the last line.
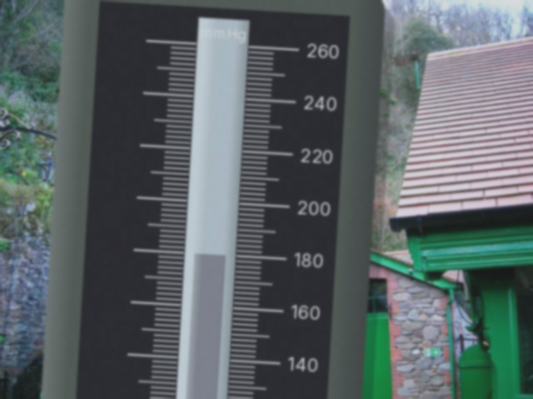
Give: **180** mmHg
